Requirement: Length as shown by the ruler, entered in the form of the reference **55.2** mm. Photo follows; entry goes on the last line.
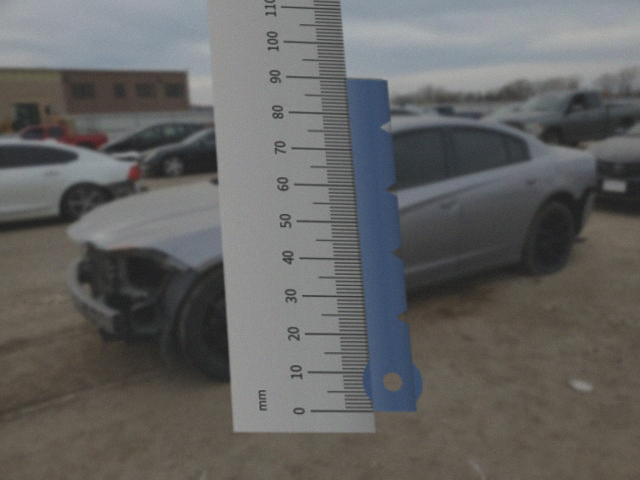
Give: **90** mm
